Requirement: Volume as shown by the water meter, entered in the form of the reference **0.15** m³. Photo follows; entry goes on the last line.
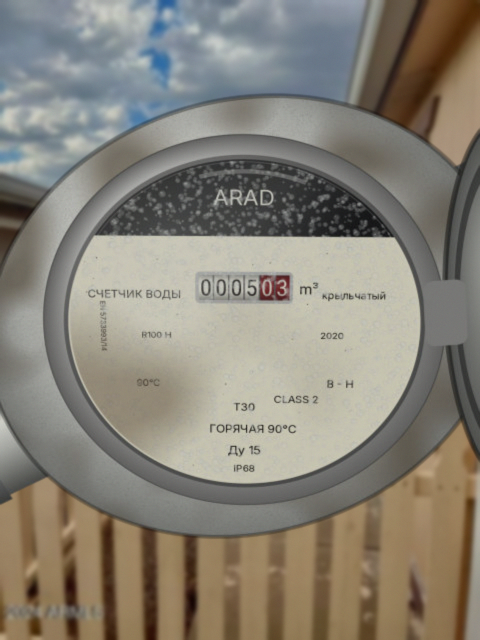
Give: **5.03** m³
